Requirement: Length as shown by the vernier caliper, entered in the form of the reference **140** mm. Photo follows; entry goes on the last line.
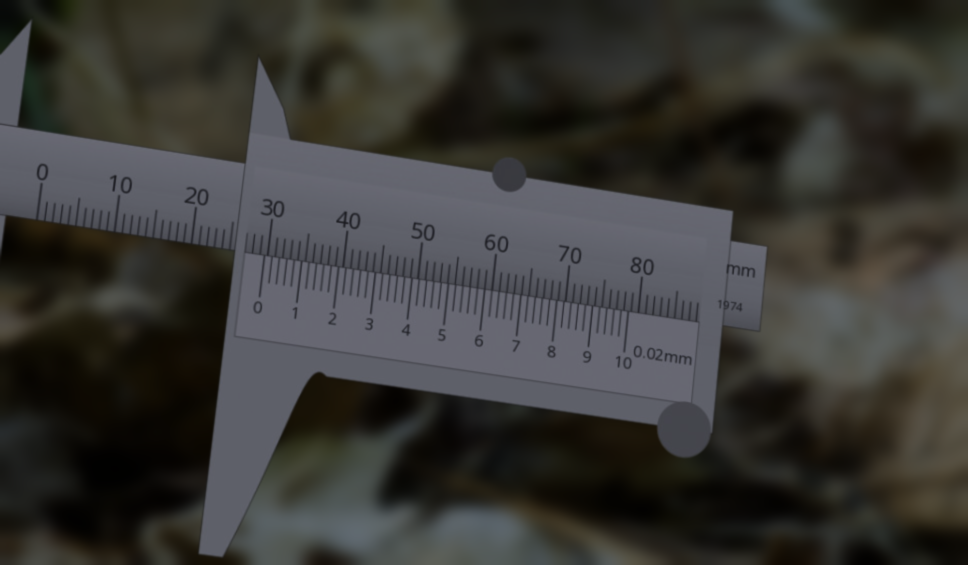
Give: **29.6** mm
